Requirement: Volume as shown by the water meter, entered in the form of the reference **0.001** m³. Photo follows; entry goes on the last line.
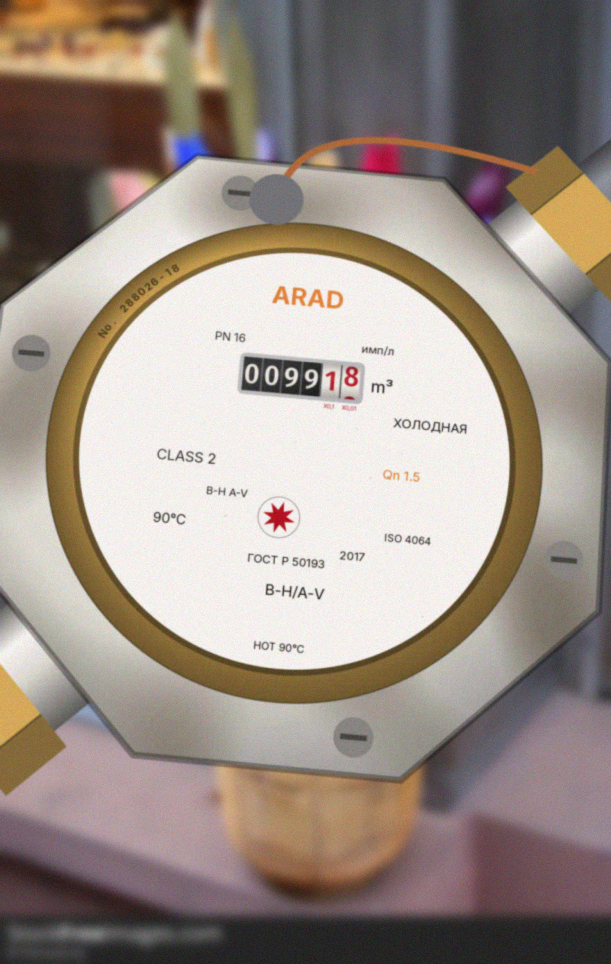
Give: **99.18** m³
